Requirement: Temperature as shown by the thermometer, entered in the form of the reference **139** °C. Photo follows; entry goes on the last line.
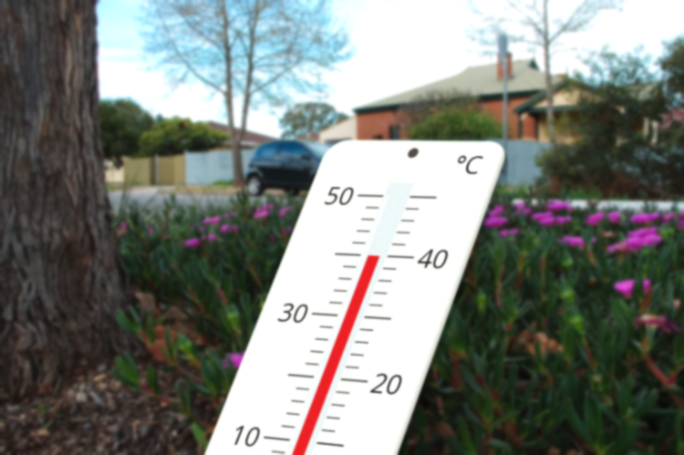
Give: **40** °C
